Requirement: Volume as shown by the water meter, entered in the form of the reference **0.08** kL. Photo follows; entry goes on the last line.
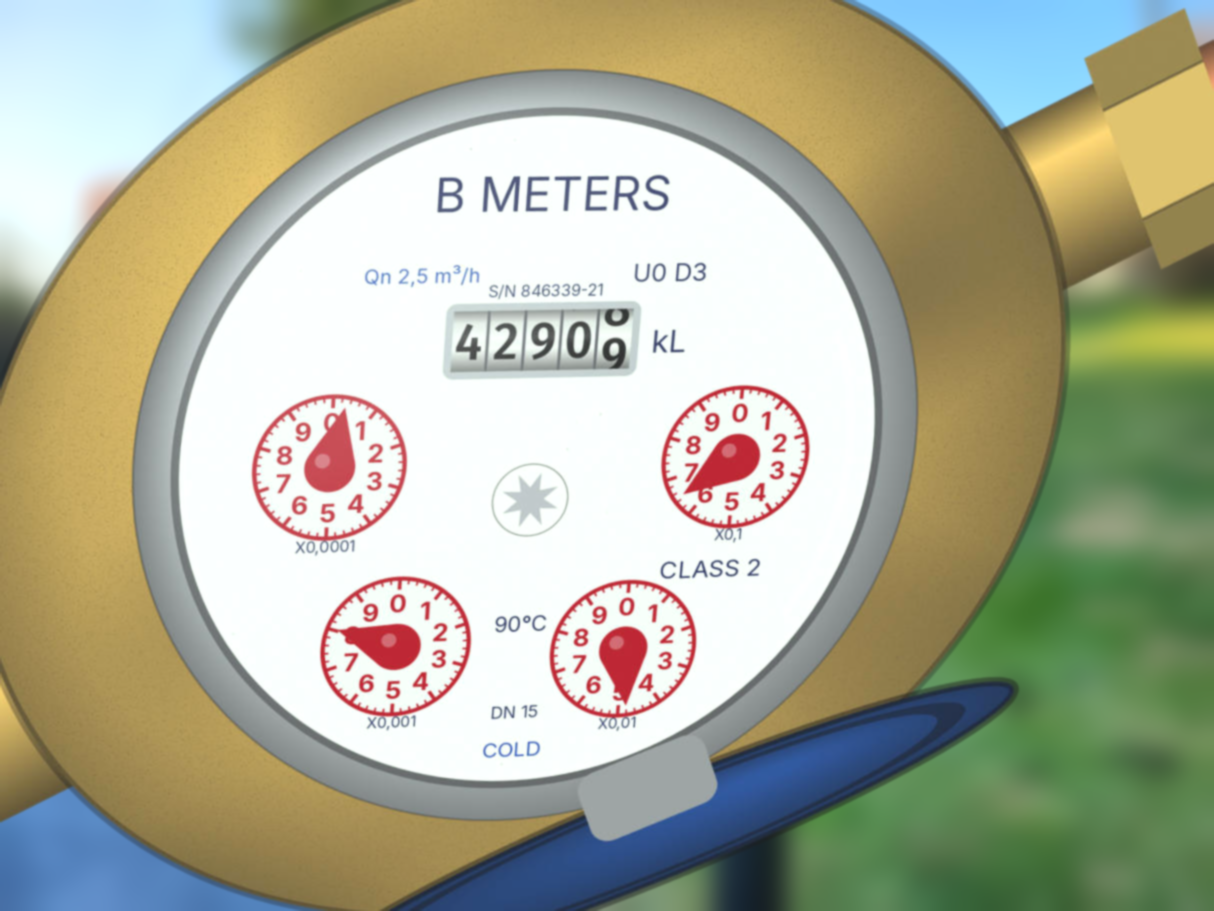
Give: **42908.6480** kL
